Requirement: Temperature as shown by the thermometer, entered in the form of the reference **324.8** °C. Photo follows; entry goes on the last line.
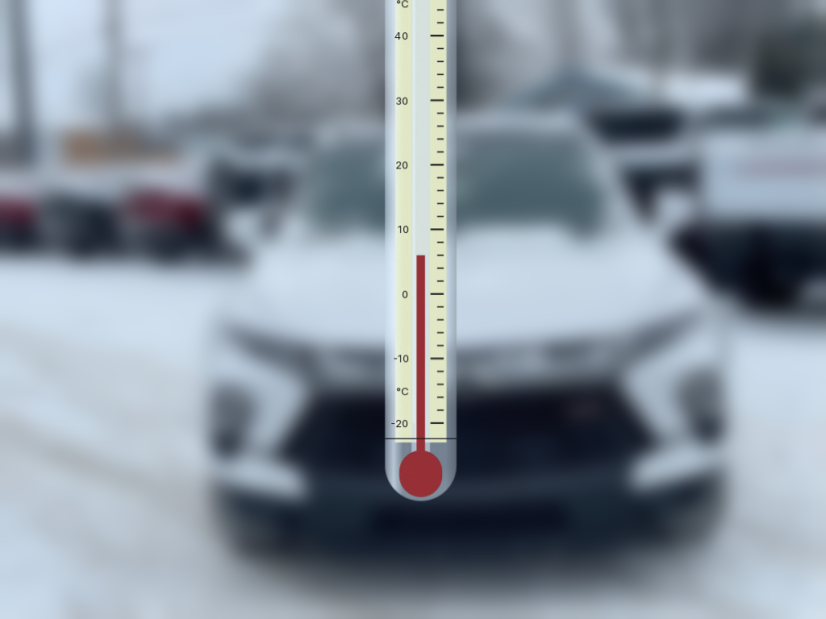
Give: **6** °C
